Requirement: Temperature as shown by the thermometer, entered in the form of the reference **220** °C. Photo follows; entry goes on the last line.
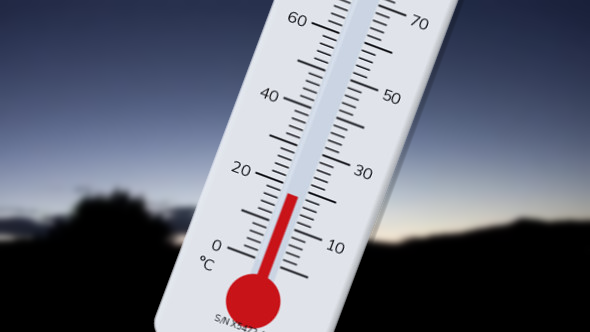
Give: **18** °C
